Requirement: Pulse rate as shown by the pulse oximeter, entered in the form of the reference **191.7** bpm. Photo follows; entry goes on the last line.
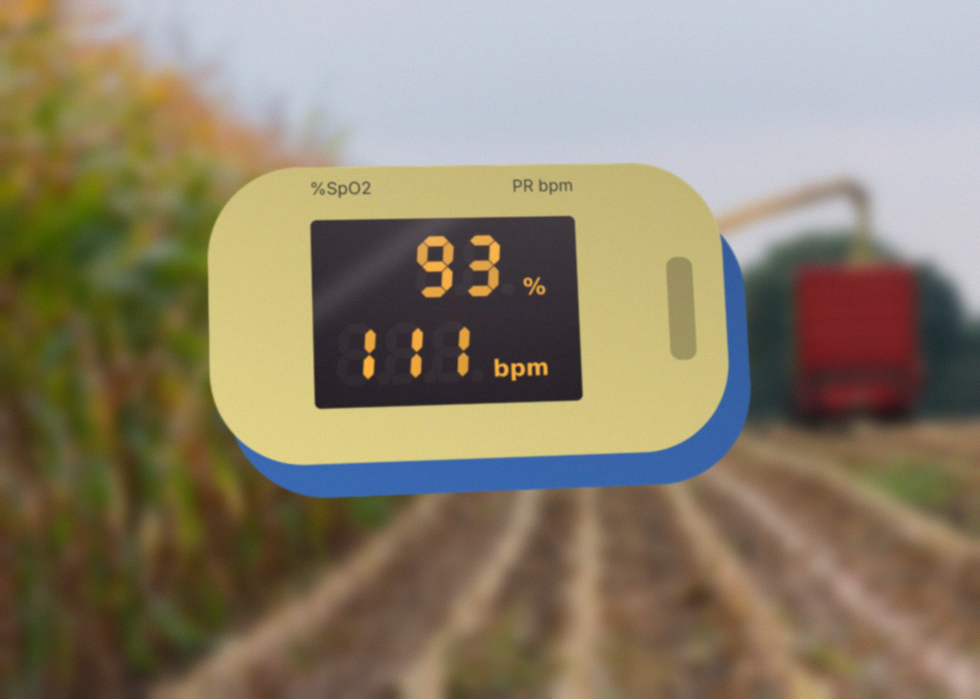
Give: **111** bpm
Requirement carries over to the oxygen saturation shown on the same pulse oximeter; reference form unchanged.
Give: **93** %
